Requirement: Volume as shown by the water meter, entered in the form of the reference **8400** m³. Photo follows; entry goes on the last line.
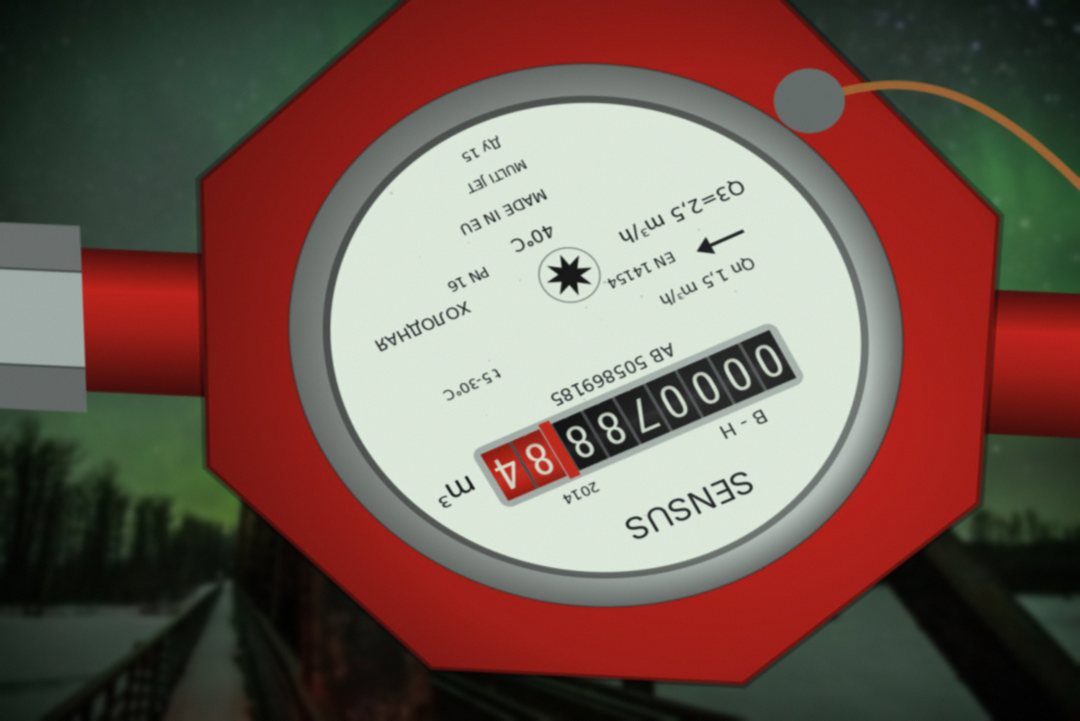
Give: **788.84** m³
